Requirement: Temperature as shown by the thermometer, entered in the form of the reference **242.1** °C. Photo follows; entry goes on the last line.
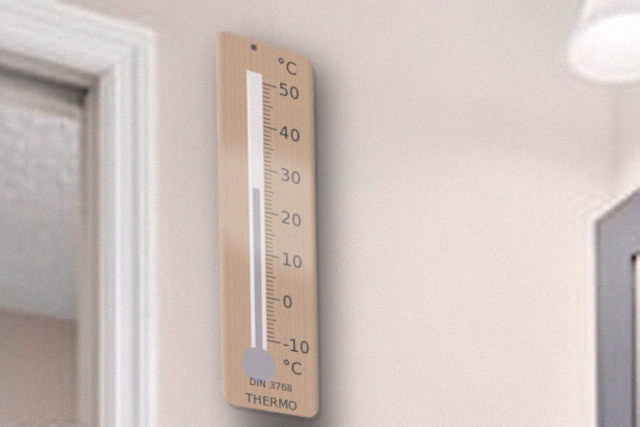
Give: **25** °C
